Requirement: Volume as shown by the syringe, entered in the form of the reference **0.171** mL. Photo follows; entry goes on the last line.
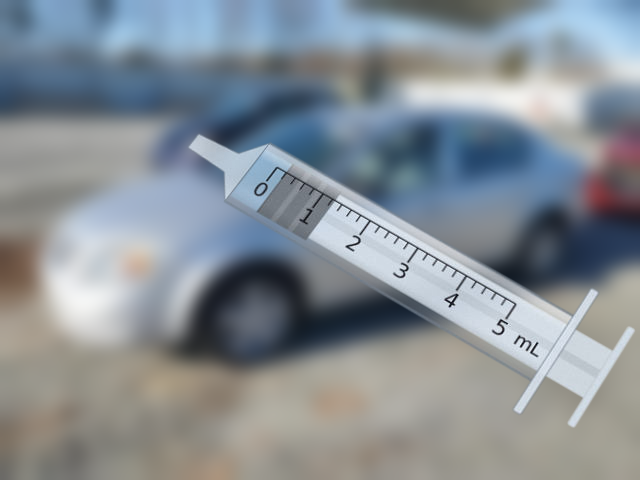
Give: **0.2** mL
